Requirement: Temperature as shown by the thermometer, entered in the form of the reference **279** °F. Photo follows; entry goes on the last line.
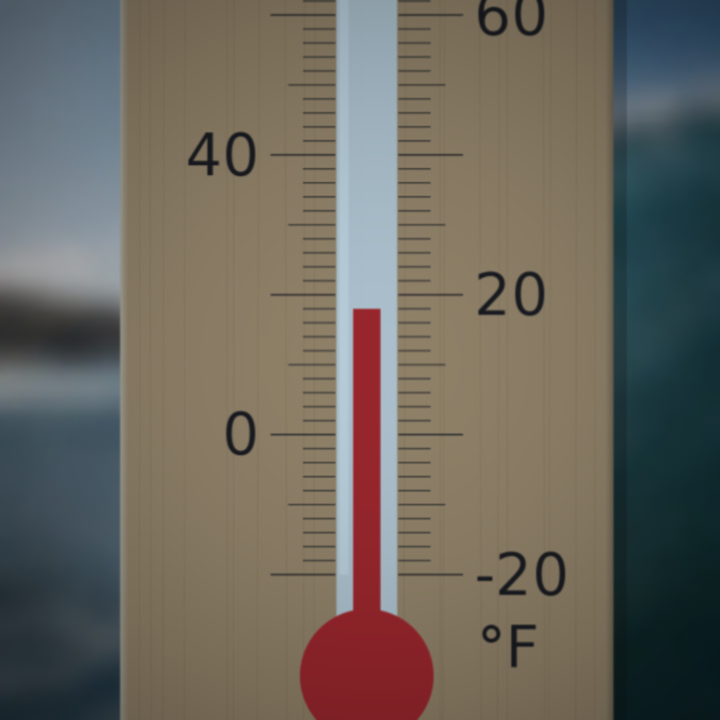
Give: **18** °F
